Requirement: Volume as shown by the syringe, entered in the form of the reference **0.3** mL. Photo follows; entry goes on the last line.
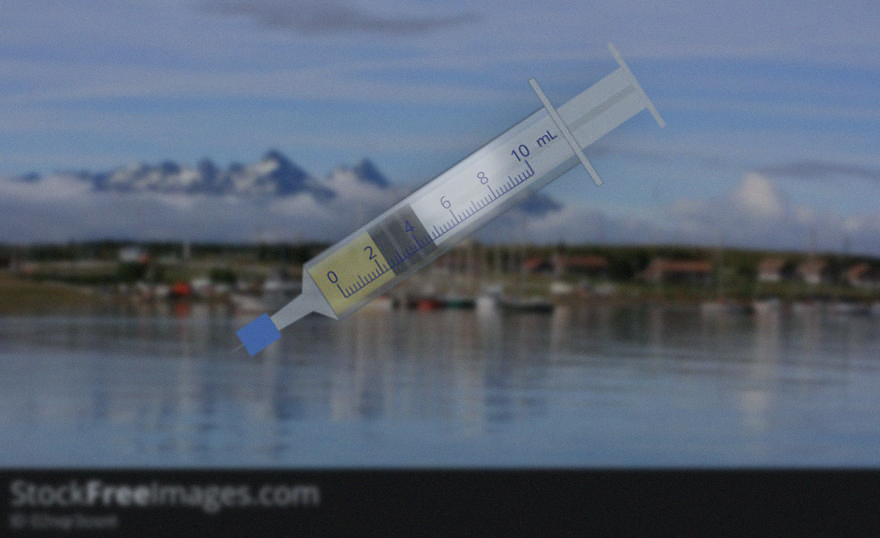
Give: **2.4** mL
